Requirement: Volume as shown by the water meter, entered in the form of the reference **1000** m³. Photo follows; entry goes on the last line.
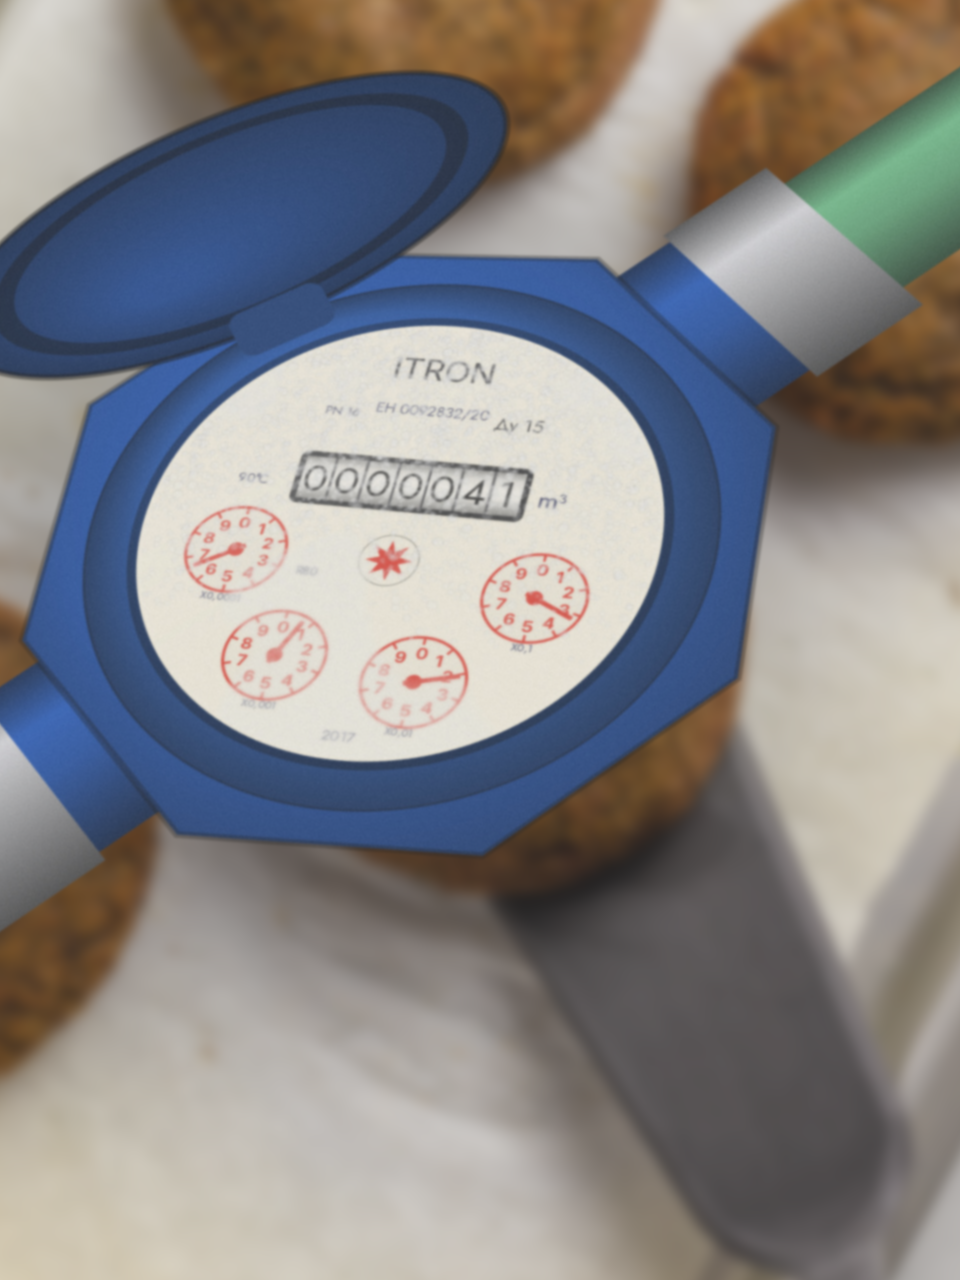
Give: **41.3206** m³
